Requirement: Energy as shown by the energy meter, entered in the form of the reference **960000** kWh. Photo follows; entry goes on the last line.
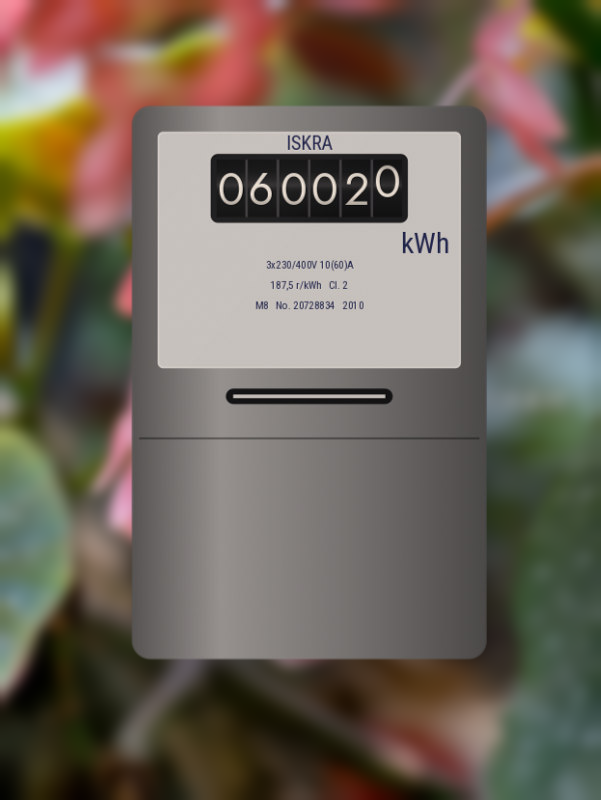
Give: **60020** kWh
